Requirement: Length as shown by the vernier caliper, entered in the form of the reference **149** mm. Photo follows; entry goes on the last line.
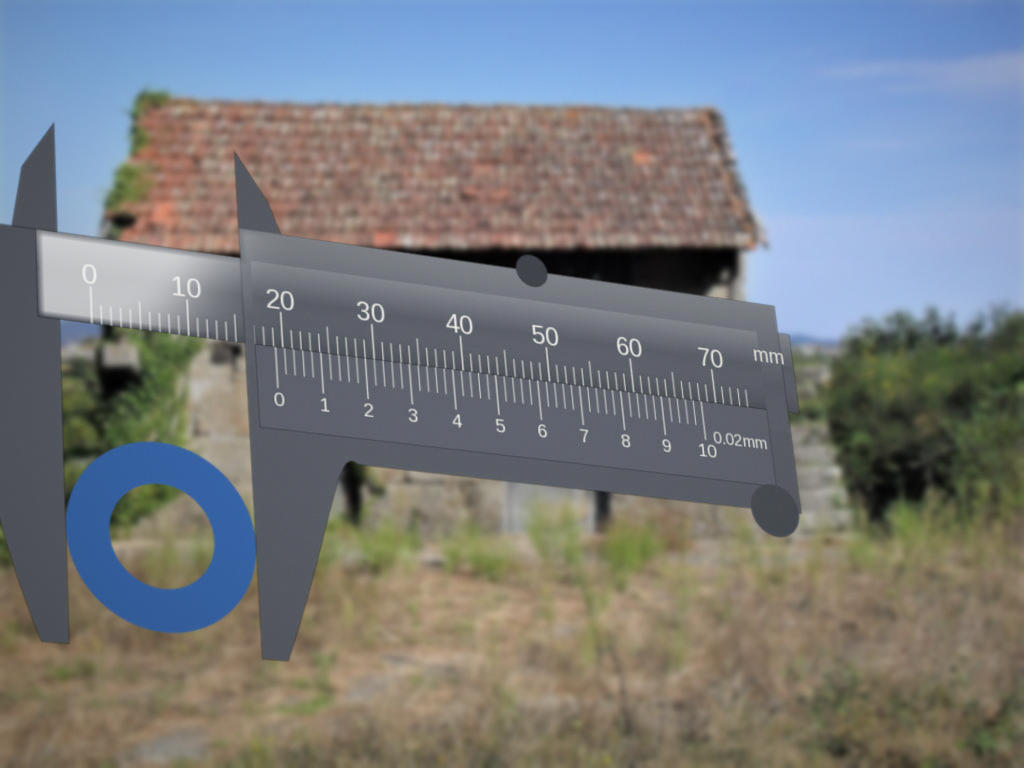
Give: **19.2** mm
